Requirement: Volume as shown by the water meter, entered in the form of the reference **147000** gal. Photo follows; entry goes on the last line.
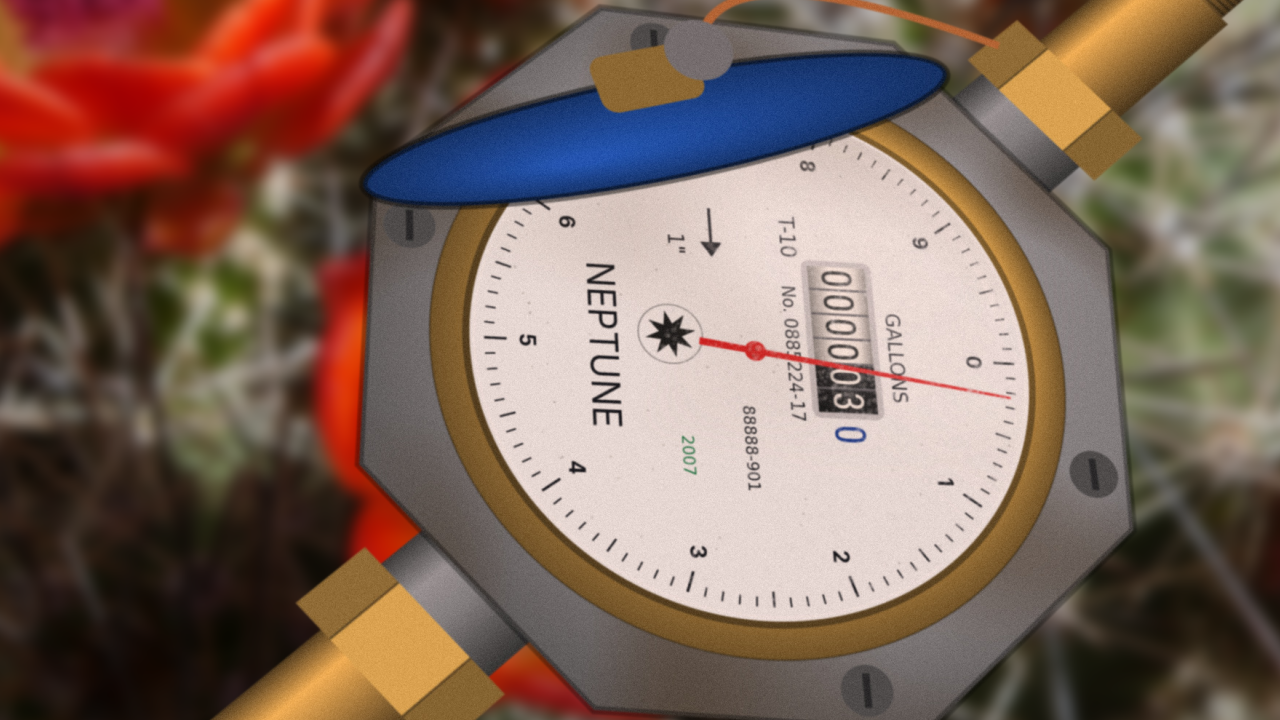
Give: **30.2** gal
